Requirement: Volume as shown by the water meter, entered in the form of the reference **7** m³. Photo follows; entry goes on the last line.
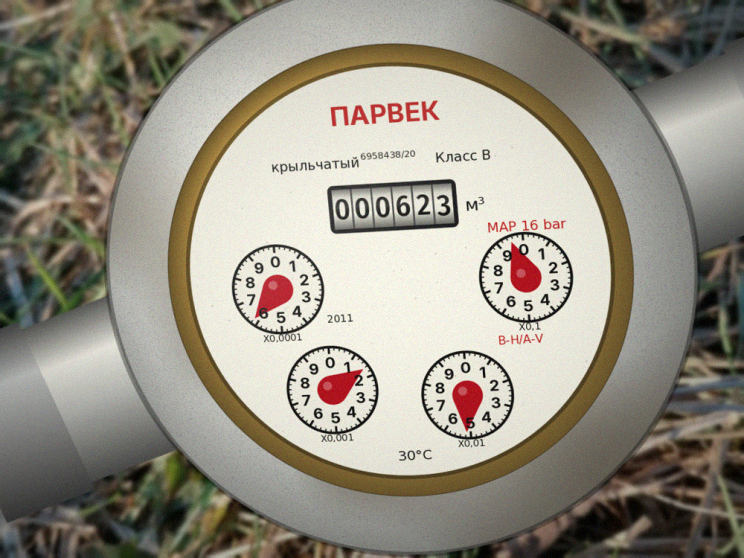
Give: **622.9516** m³
